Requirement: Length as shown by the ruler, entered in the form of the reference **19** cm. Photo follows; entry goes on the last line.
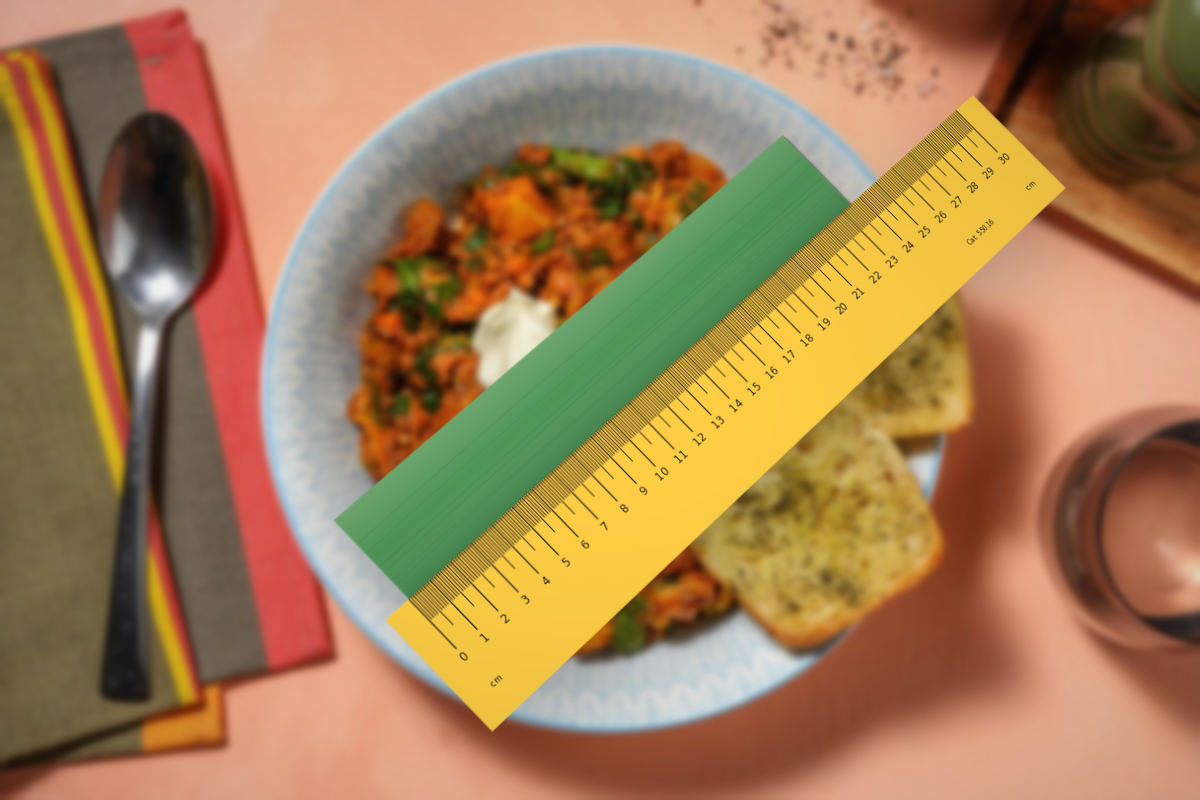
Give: **23.5** cm
